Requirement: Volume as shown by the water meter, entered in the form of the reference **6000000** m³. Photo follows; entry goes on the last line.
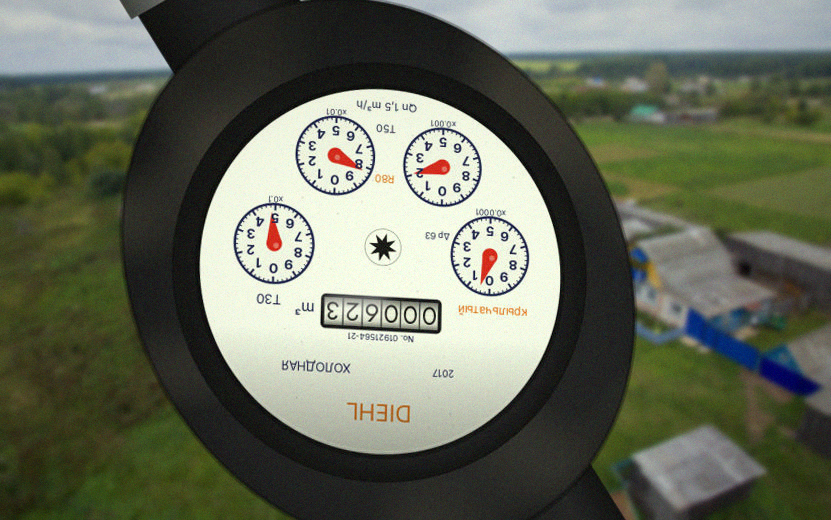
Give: **623.4820** m³
